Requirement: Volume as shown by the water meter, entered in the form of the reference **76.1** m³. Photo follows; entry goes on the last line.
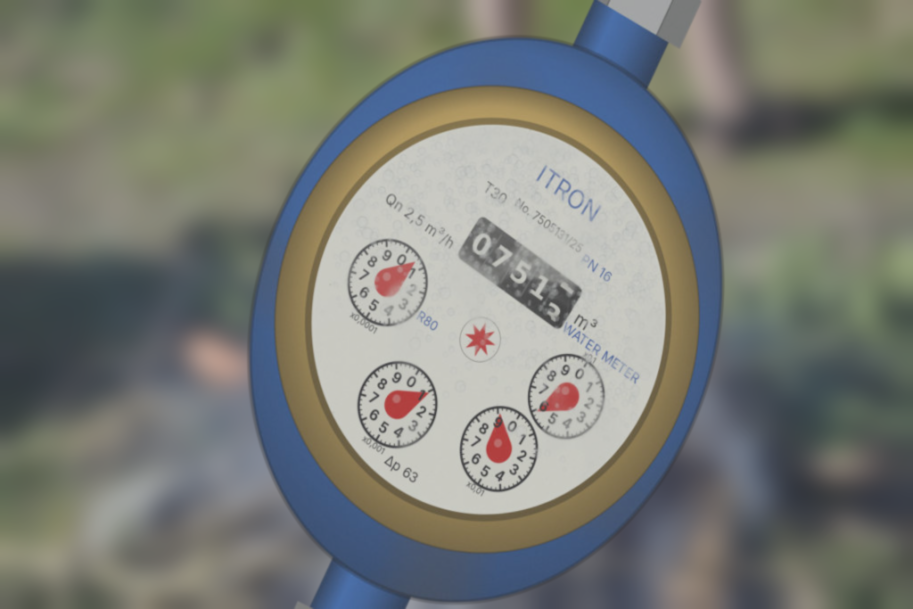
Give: **7512.5910** m³
